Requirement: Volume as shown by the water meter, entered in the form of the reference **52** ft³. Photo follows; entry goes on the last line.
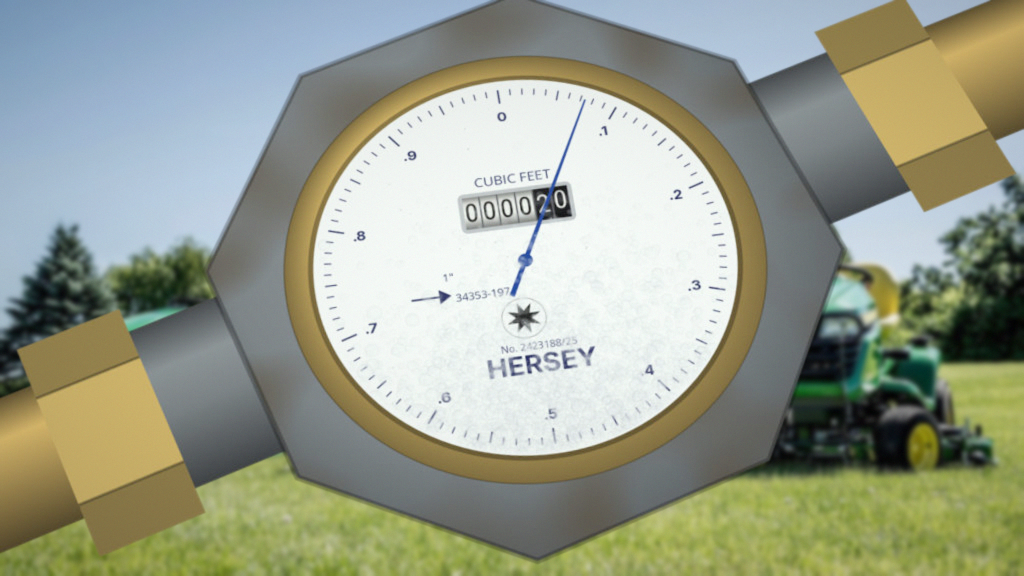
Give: **20.07** ft³
